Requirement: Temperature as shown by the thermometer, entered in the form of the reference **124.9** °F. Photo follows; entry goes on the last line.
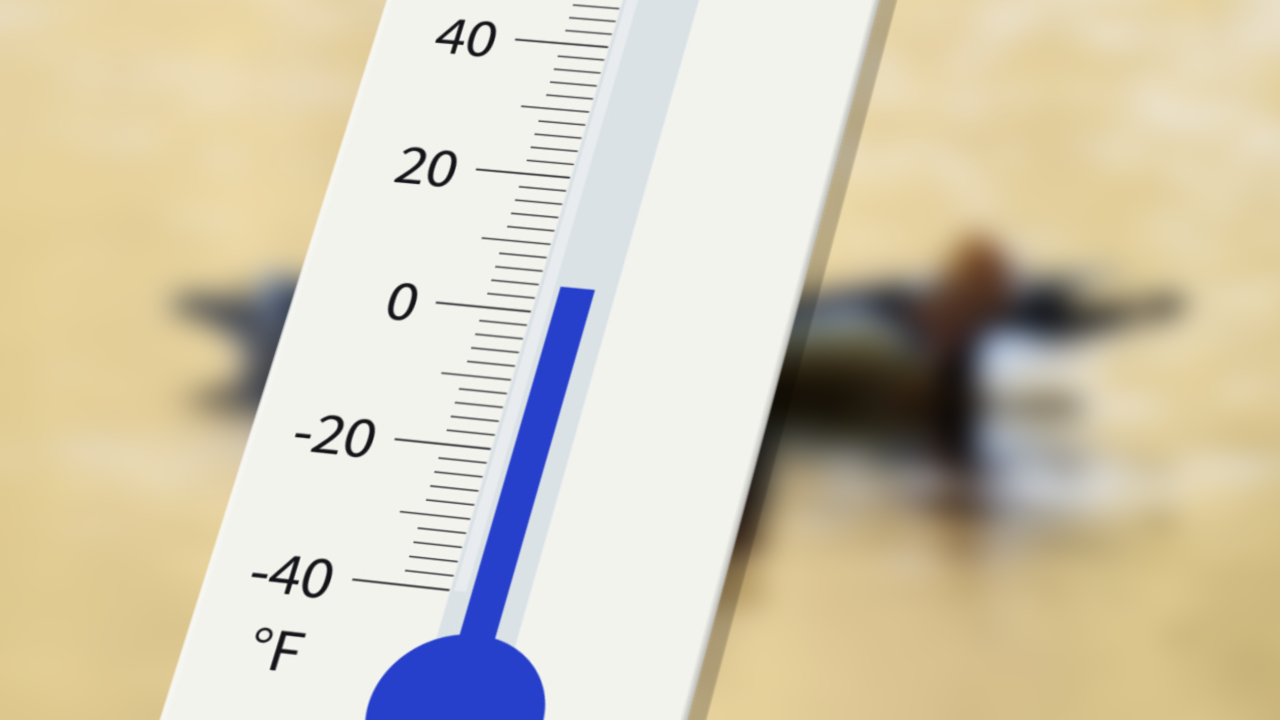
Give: **4** °F
